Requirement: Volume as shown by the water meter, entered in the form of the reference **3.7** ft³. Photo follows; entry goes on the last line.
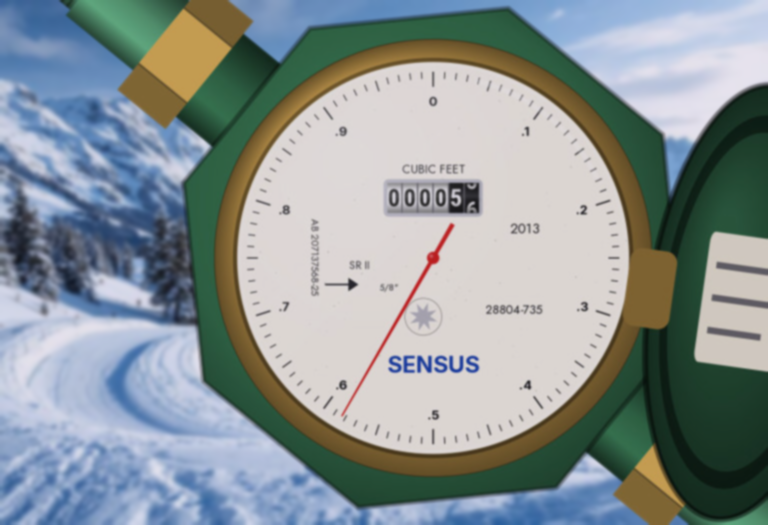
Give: **55.58** ft³
